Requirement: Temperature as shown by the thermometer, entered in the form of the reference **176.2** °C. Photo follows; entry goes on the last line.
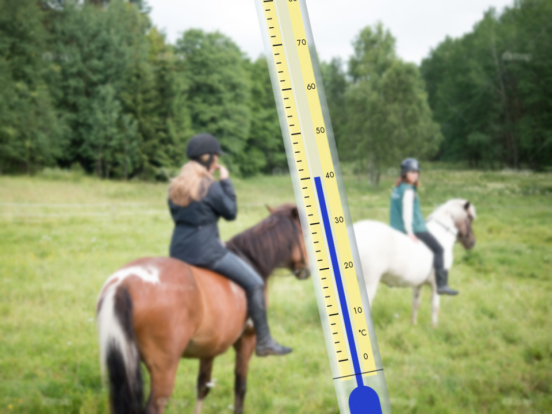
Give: **40** °C
